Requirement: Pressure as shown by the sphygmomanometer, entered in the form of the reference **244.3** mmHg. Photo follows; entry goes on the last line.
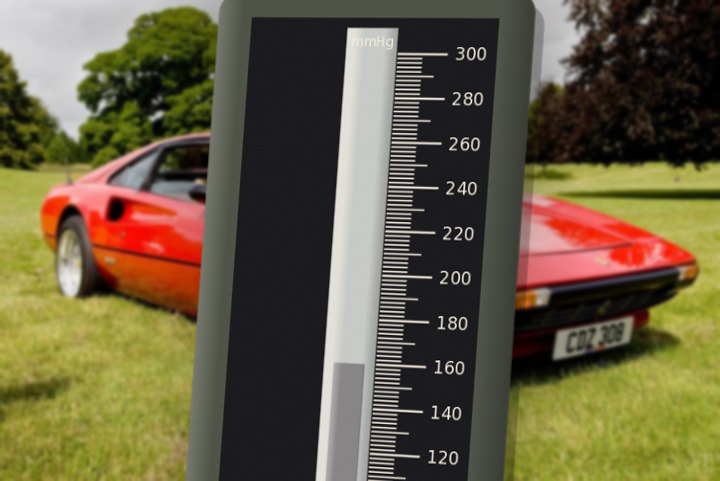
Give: **160** mmHg
